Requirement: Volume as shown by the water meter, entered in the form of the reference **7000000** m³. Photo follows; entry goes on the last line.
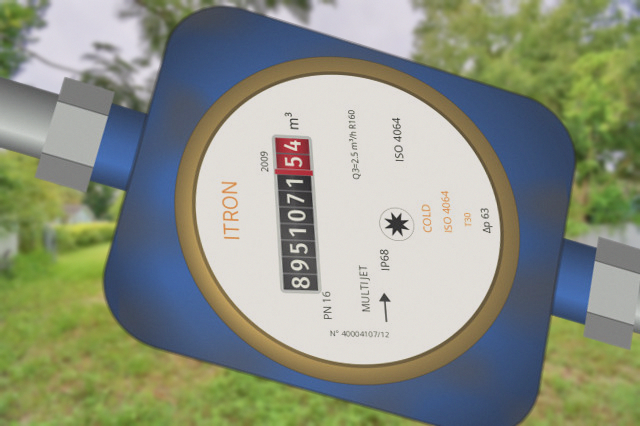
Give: **8951071.54** m³
